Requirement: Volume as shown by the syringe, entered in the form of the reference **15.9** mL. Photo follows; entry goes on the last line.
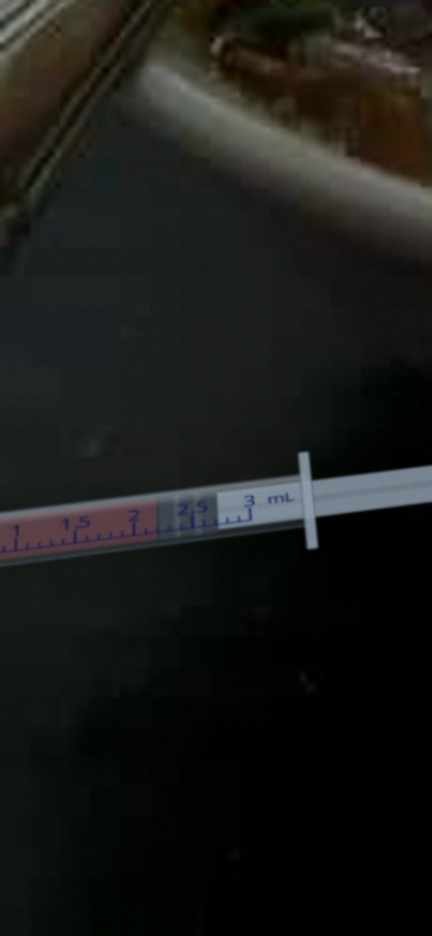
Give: **2.2** mL
